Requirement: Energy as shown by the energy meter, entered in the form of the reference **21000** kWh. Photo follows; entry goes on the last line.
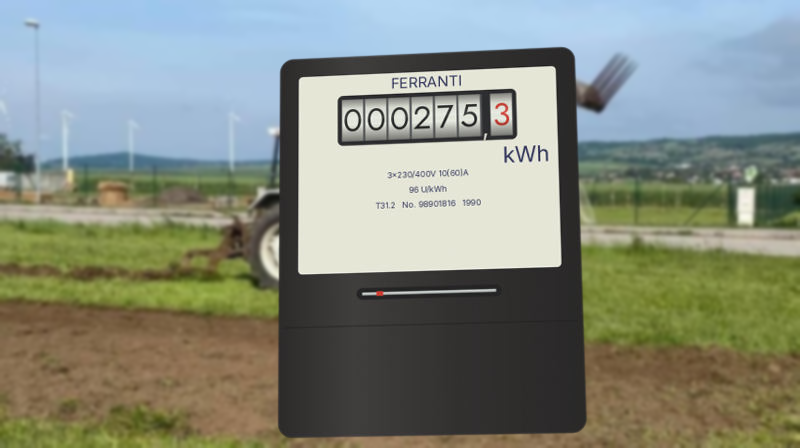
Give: **275.3** kWh
